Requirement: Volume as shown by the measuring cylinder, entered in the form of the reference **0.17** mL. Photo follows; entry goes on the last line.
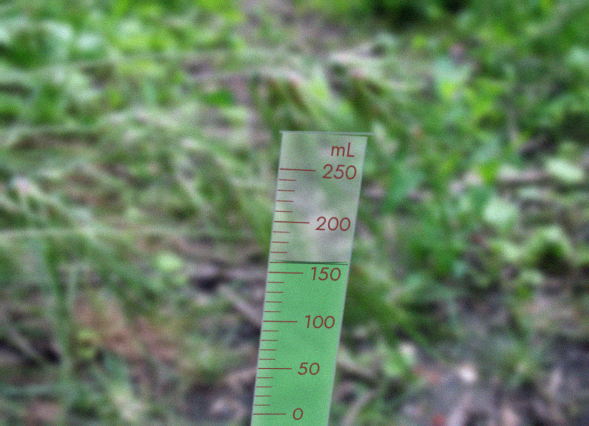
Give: **160** mL
